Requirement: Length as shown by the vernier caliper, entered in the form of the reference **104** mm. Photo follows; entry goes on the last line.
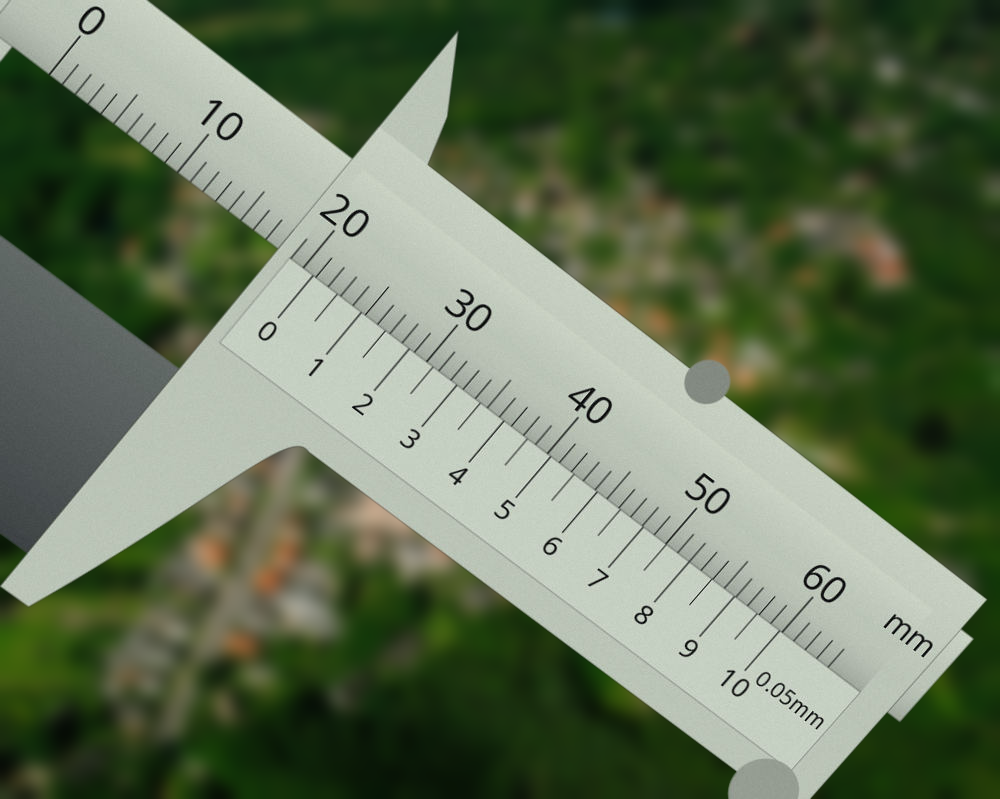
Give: **20.8** mm
